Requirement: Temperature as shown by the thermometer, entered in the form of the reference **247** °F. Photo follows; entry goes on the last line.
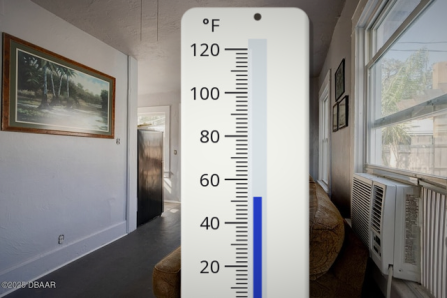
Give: **52** °F
